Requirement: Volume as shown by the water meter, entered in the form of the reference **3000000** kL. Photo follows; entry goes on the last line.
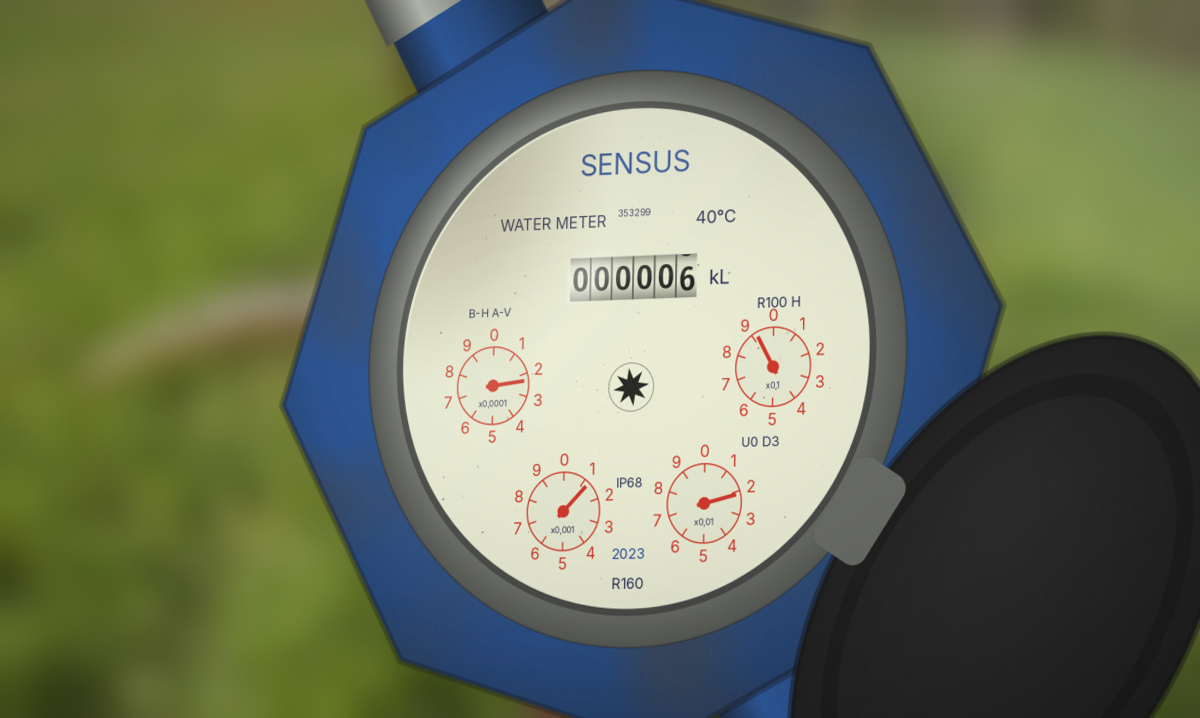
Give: **5.9212** kL
